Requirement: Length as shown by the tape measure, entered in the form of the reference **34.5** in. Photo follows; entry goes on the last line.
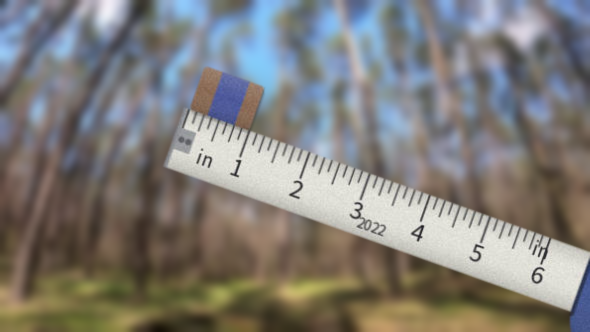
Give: **1** in
